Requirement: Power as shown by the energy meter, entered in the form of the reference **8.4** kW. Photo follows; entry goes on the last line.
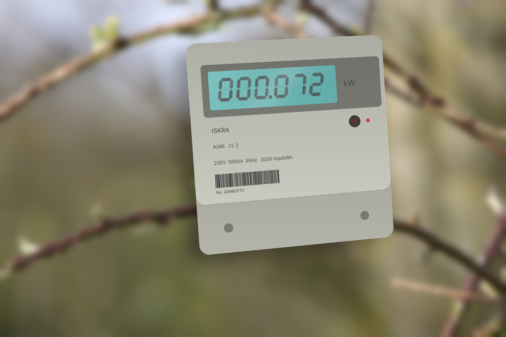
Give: **0.072** kW
